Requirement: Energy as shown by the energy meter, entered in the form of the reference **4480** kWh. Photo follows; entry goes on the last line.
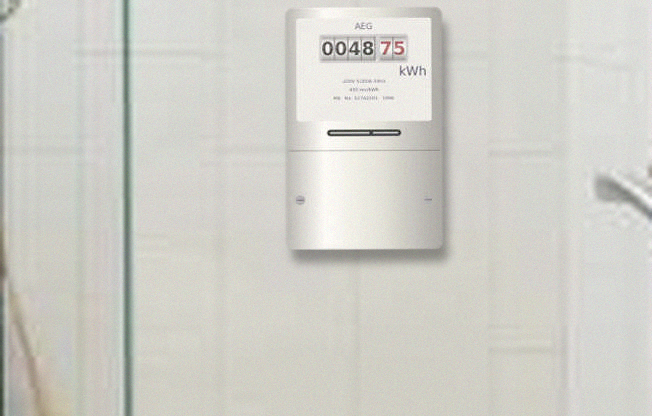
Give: **48.75** kWh
